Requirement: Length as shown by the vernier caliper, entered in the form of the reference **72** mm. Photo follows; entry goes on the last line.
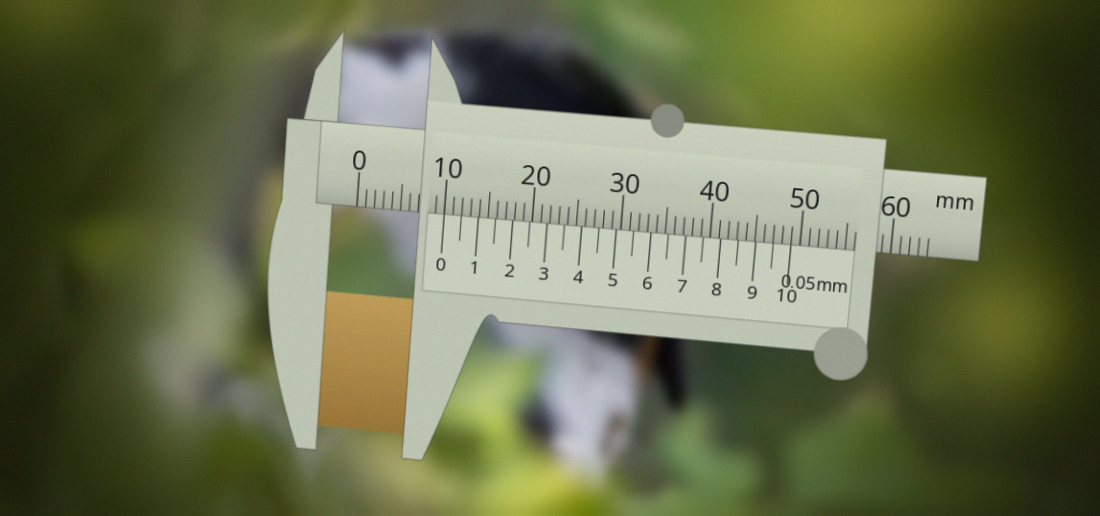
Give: **10.0** mm
